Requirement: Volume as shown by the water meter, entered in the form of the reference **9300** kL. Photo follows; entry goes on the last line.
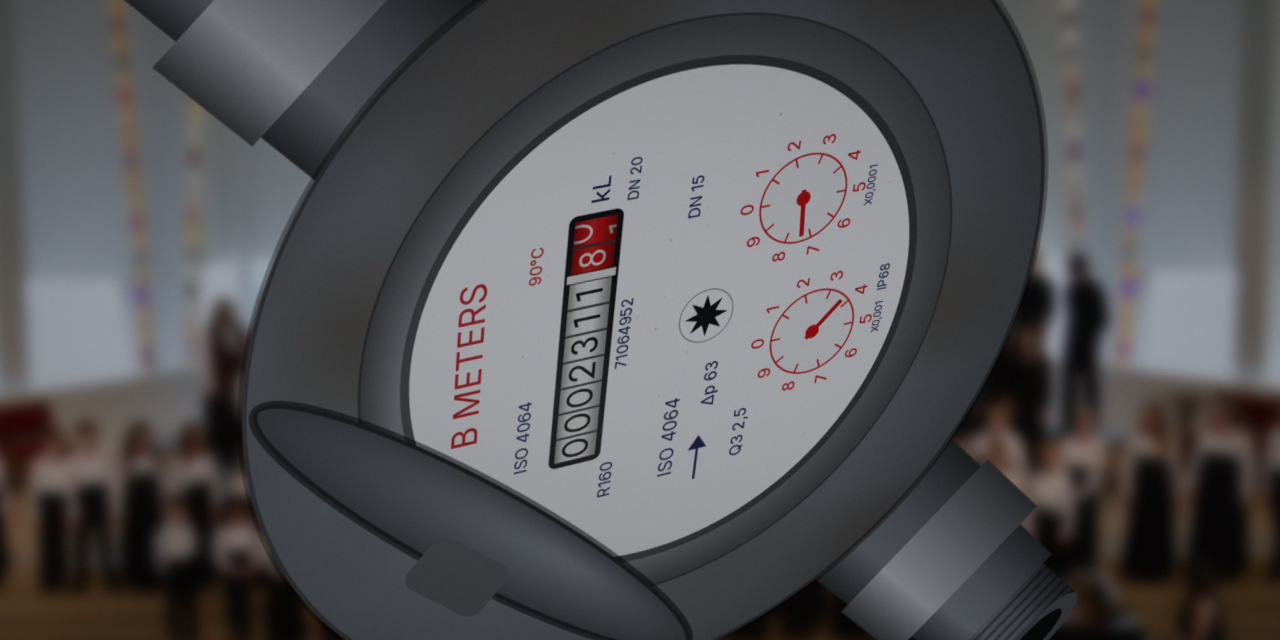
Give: **2311.8037** kL
